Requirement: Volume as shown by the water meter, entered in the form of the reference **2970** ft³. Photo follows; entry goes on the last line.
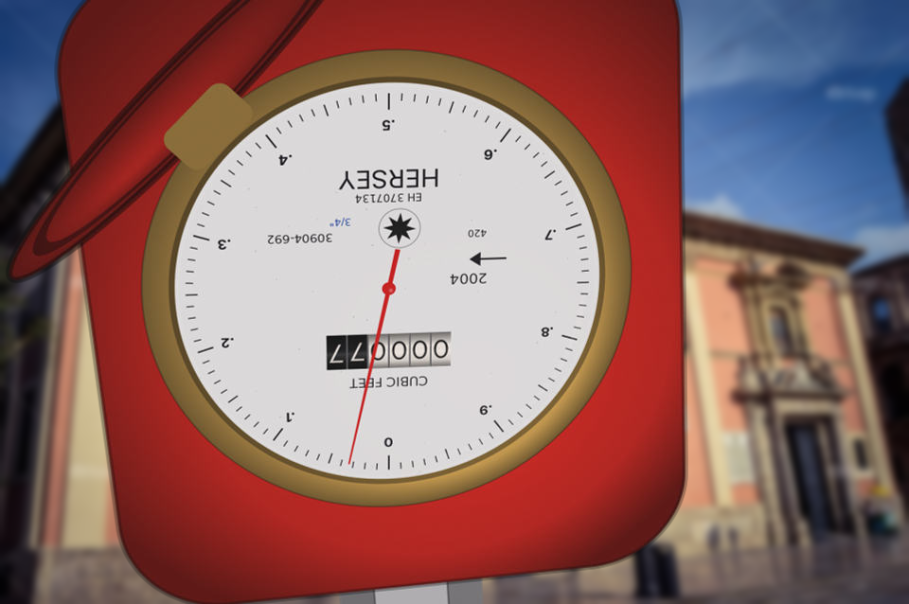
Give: **77.03** ft³
